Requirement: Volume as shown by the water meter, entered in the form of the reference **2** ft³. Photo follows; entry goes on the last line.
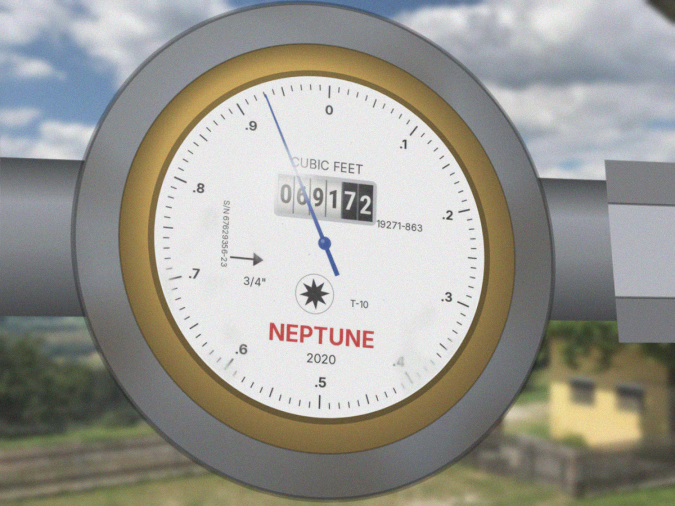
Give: **69171.93** ft³
